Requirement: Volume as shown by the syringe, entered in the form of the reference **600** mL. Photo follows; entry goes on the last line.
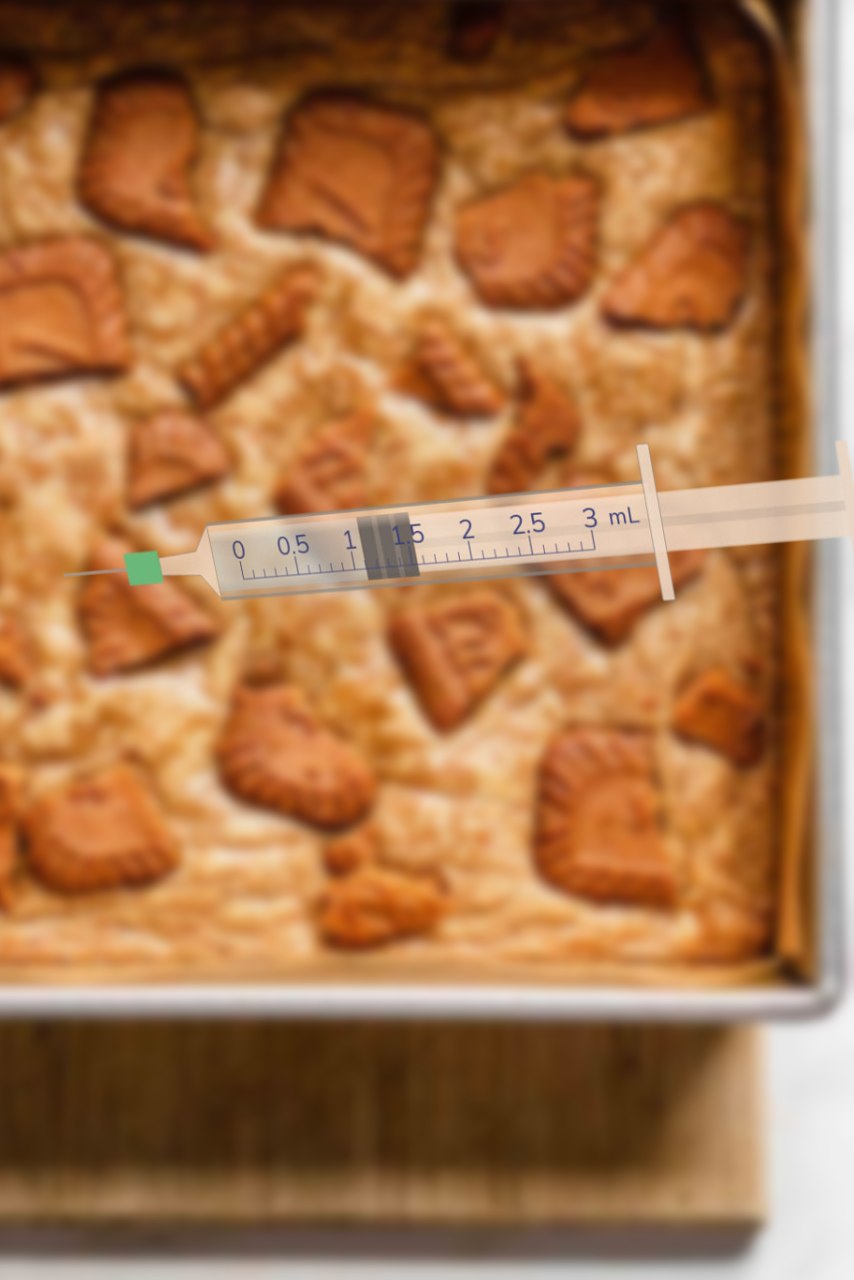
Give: **1.1** mL
